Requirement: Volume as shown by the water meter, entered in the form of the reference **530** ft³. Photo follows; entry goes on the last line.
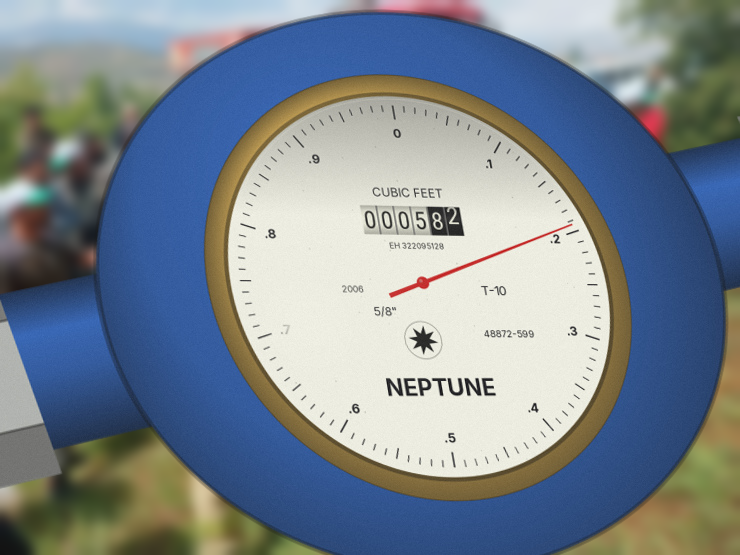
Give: **582.19** ft³
